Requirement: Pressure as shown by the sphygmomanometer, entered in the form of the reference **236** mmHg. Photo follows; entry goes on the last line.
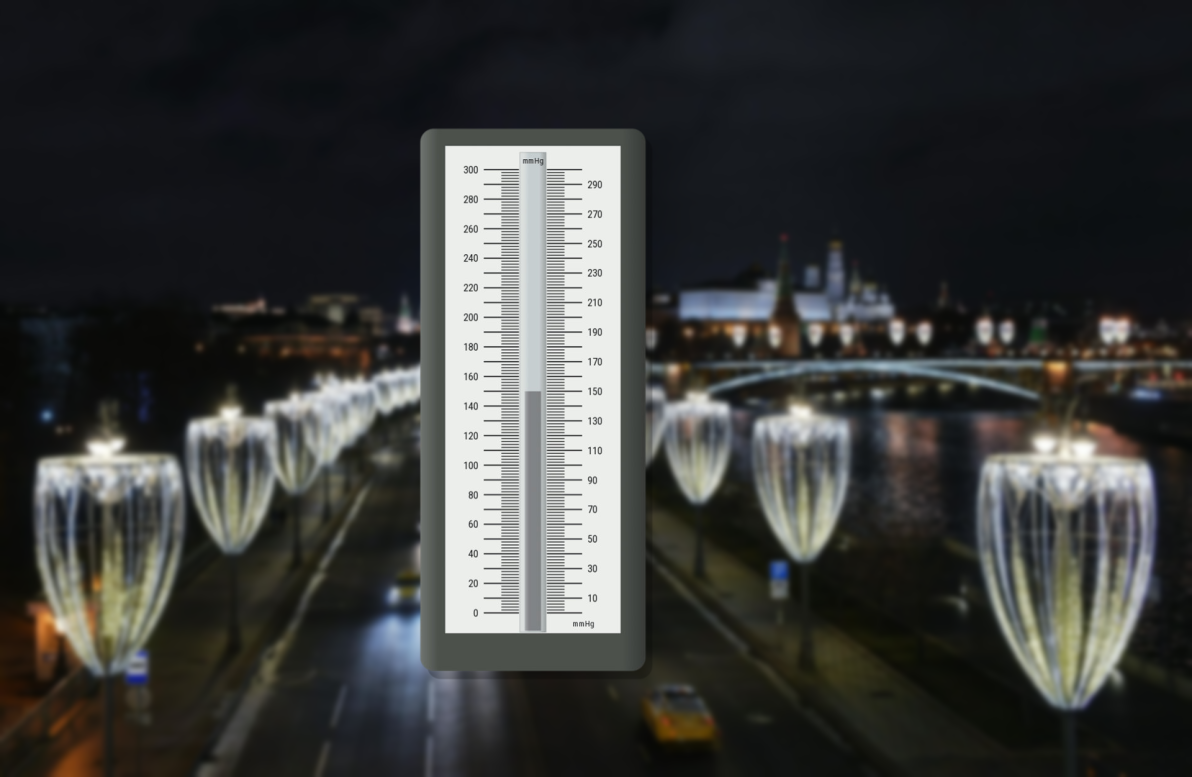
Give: **150** mmHg
